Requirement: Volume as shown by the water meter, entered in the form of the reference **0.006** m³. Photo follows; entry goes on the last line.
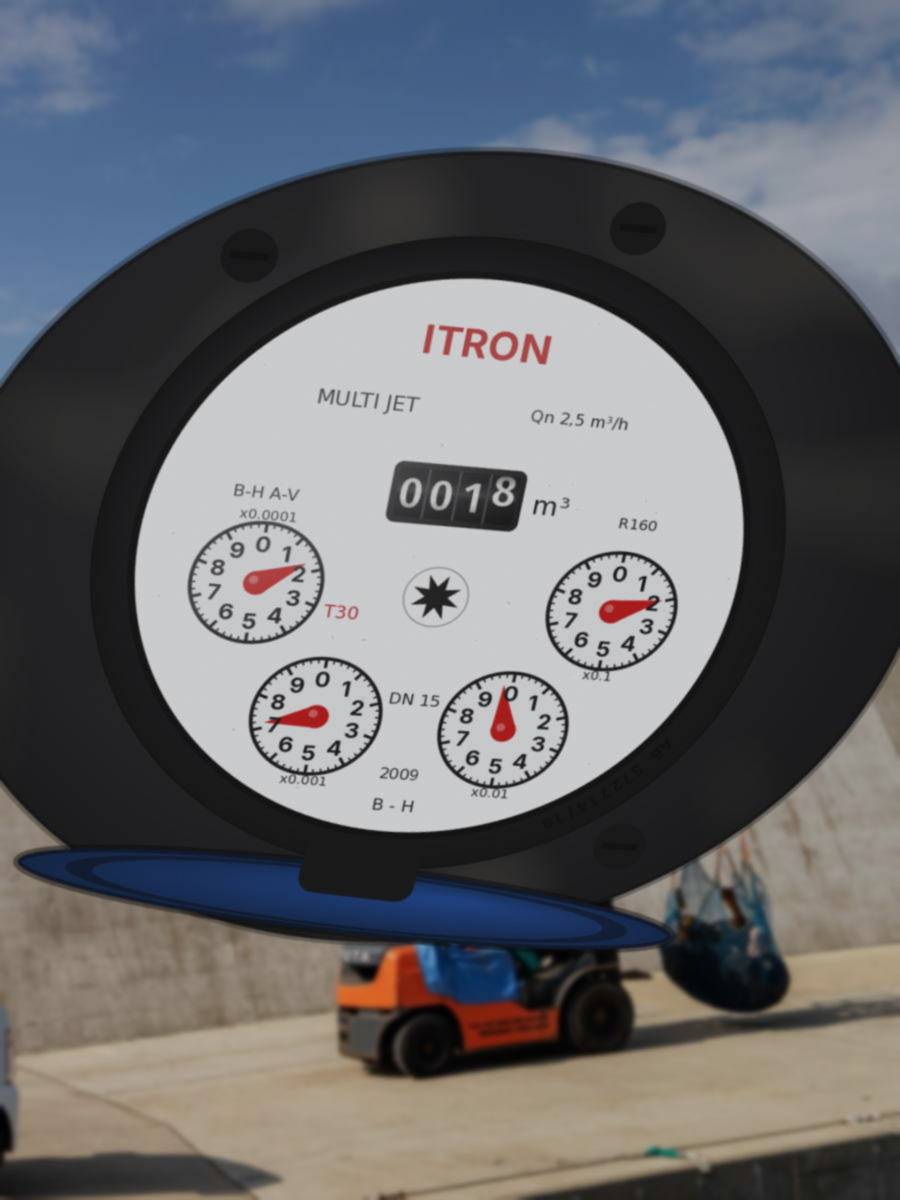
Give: **18.1971** m³
